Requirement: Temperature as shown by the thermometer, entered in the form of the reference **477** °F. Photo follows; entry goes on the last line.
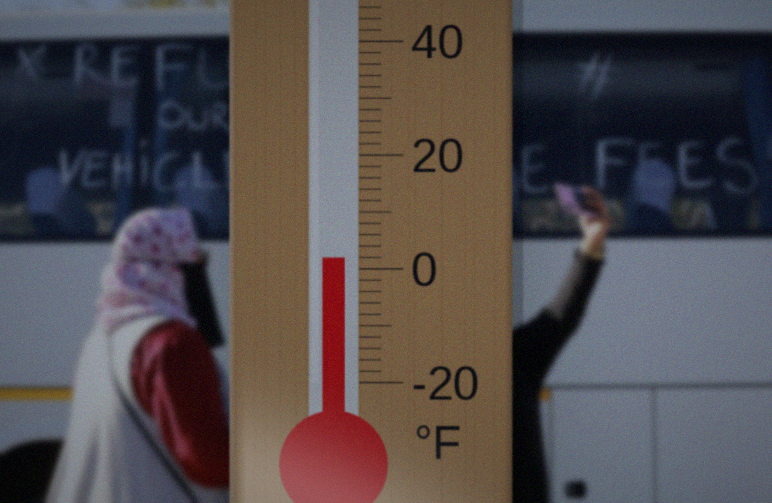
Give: **2** °F
